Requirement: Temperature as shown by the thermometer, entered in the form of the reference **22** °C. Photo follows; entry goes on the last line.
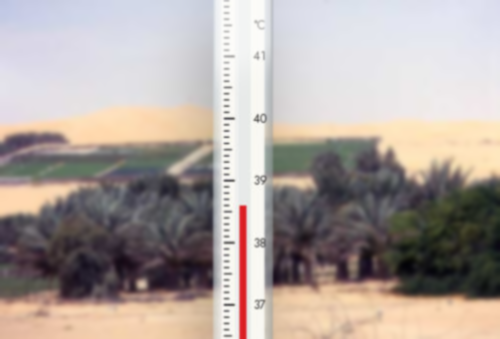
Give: **38.6** °C
